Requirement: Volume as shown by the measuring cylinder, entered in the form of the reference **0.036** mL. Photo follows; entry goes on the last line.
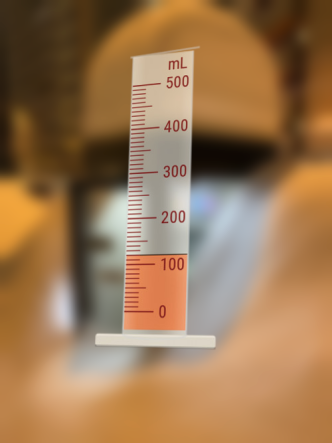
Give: **120** mL
